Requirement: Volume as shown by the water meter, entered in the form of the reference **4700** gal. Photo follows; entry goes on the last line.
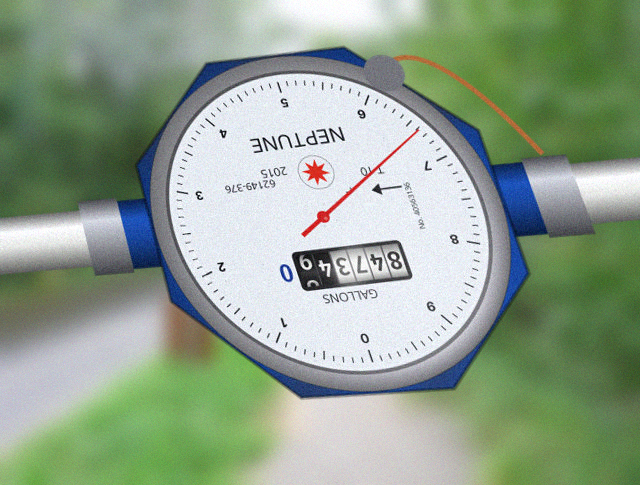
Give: **8473486.6** gal
